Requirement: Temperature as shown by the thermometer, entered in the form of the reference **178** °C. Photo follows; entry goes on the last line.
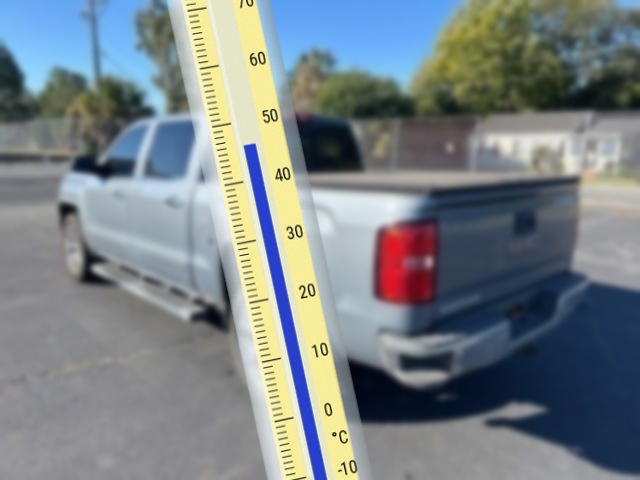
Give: **46** °C
